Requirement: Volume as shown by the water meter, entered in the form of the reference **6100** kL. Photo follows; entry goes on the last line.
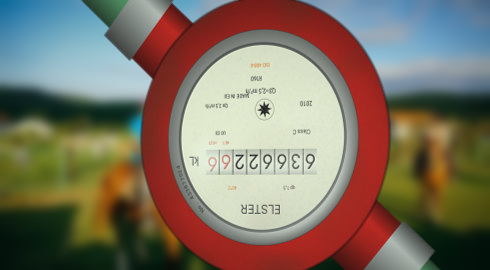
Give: **636622.66** kL
